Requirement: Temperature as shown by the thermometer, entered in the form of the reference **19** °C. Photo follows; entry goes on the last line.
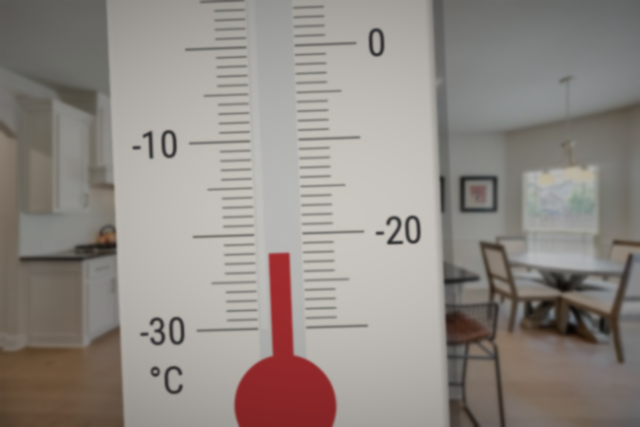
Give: **-22** °C
